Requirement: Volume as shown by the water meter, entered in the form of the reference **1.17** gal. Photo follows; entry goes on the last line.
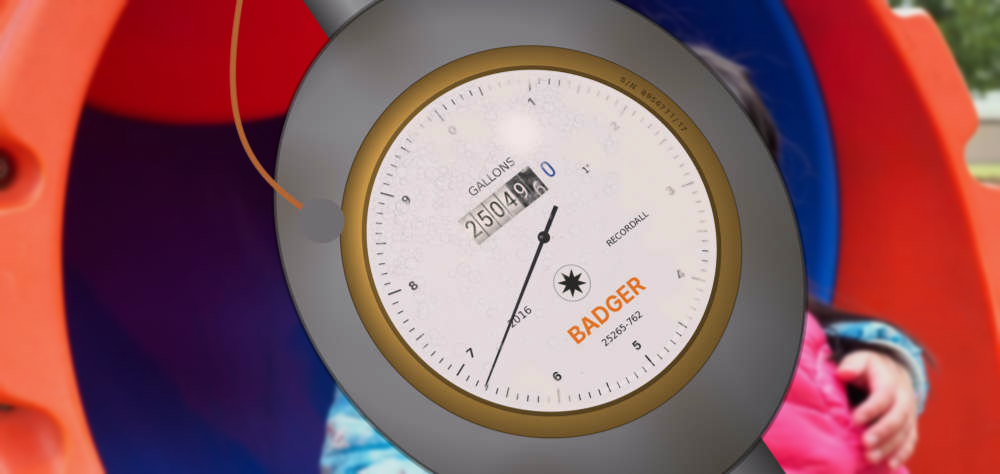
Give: **2504956.7** gal
